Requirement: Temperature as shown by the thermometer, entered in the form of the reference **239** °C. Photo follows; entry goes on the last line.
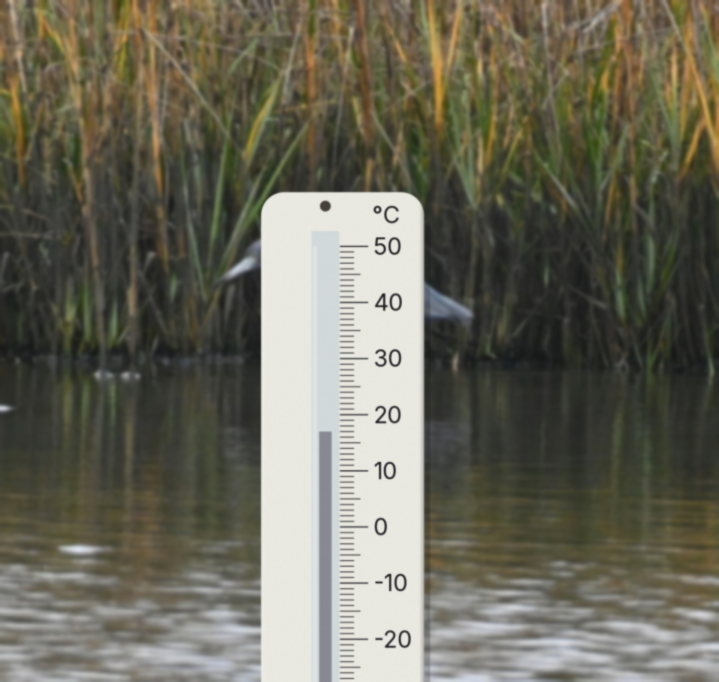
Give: **17** °C
